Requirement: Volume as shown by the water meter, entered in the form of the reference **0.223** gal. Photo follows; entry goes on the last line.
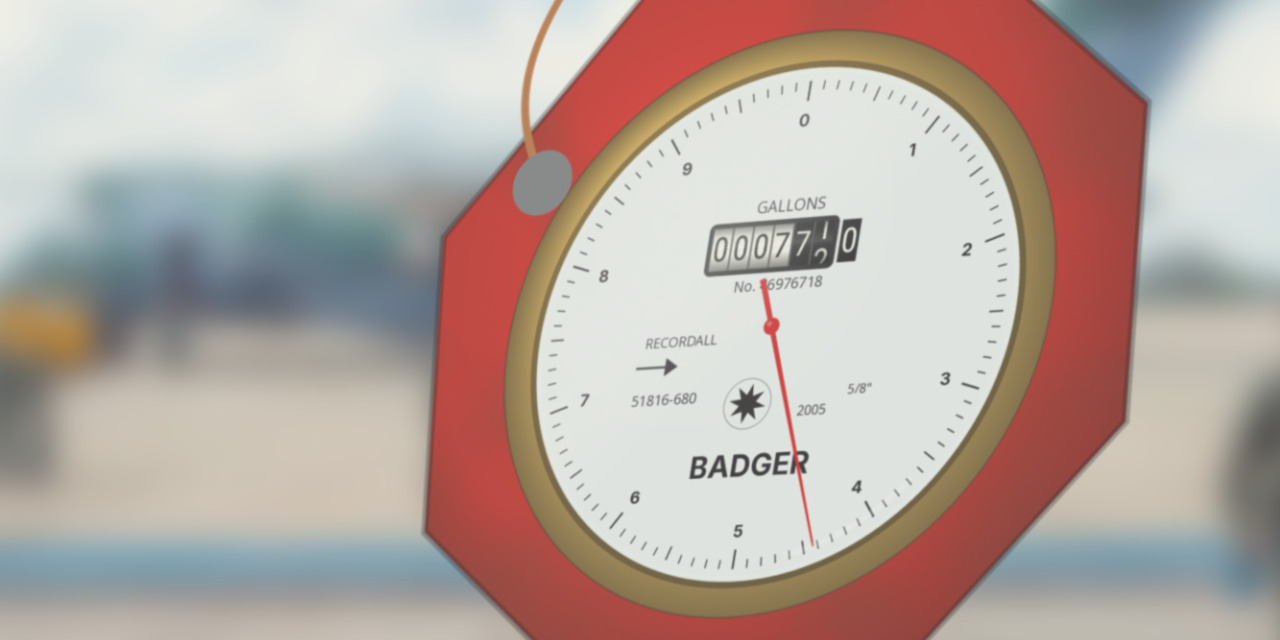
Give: **7714.4** gal
